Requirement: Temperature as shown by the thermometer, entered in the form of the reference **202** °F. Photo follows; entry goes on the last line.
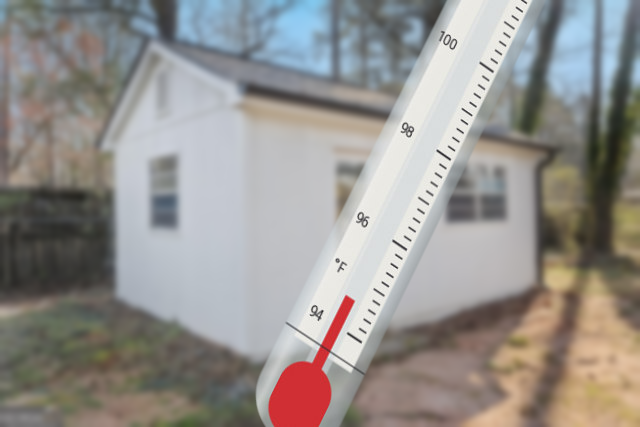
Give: **94.6** °F
